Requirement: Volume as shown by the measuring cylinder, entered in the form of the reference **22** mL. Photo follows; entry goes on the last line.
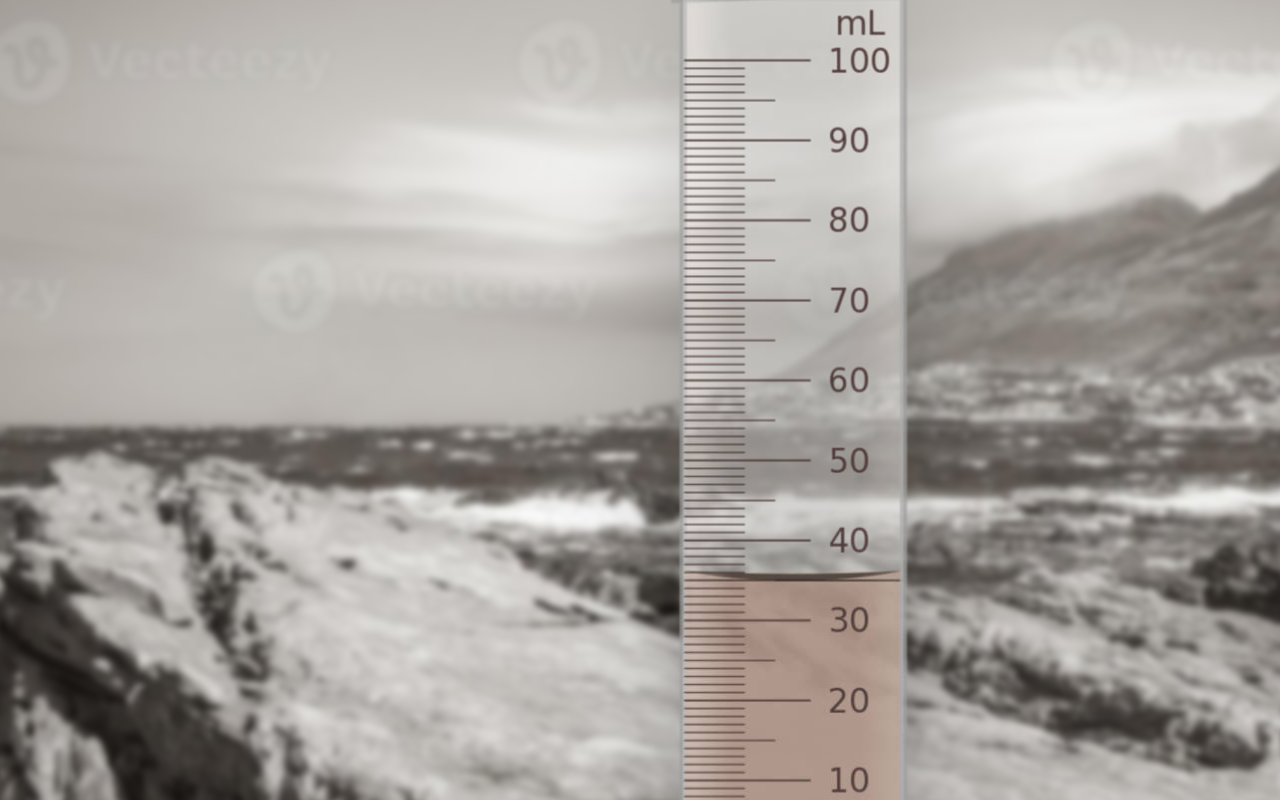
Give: **35** mL
